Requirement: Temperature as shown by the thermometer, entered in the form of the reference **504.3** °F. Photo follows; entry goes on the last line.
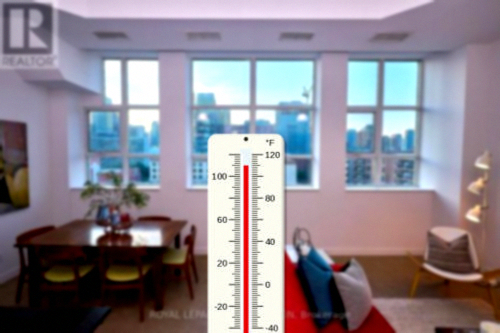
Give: **110** °F
